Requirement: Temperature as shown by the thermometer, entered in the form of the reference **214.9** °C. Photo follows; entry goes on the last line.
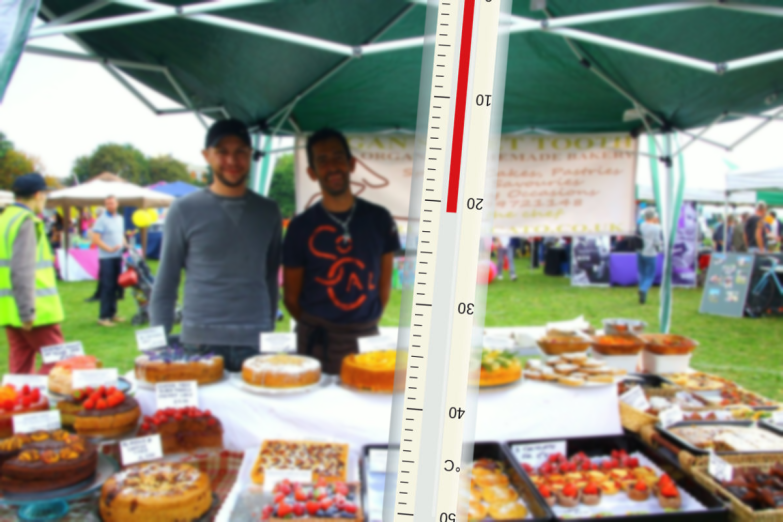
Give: **21** °C
